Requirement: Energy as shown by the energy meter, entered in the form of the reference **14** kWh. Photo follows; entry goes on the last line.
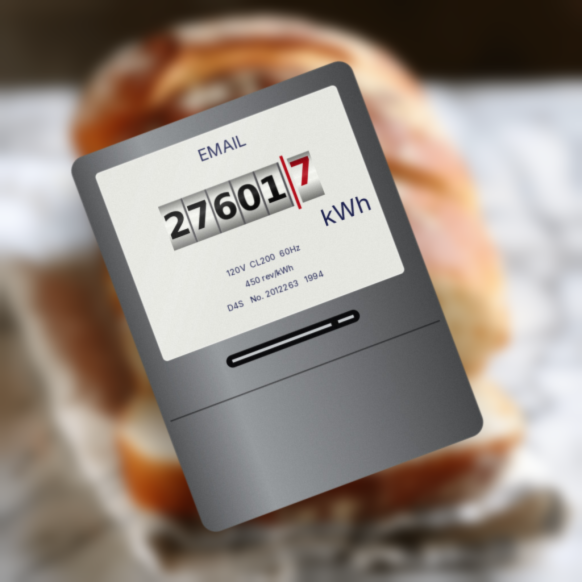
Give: **27601.7** kWh
